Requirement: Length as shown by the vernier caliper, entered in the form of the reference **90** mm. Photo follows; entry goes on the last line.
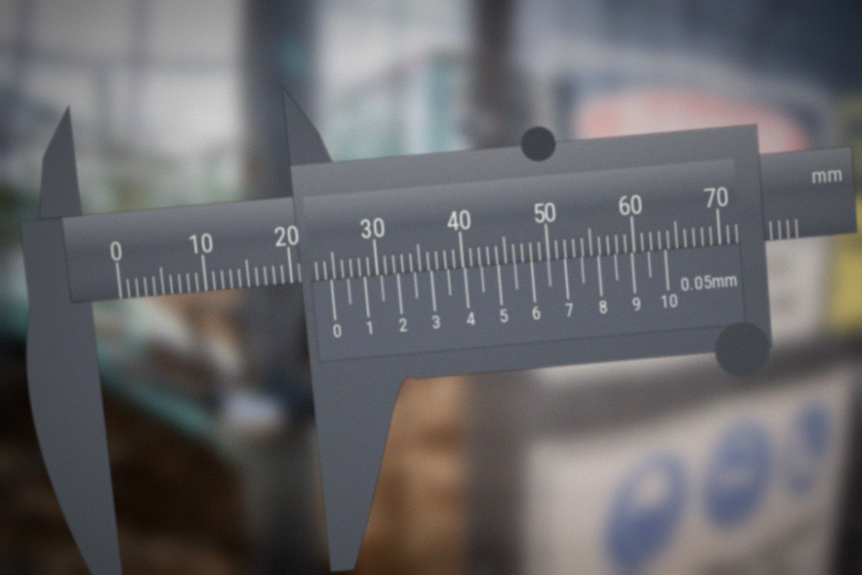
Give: **24.6** mm
